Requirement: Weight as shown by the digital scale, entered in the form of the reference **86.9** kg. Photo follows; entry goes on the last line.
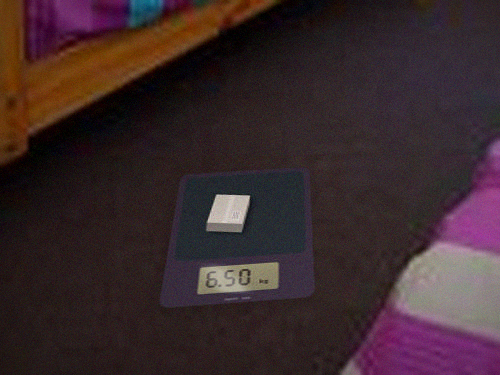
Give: **6.50** kg
